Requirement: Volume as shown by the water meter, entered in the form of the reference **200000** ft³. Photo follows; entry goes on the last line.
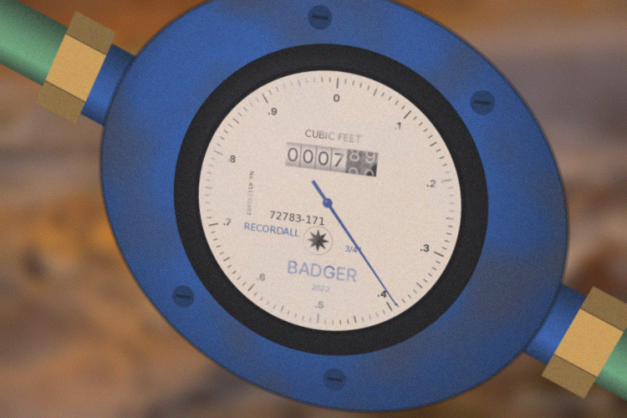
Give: **789.39** ft³
